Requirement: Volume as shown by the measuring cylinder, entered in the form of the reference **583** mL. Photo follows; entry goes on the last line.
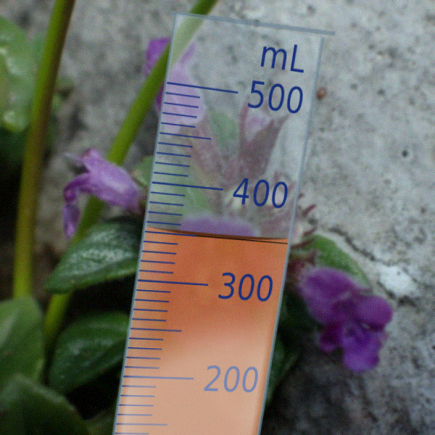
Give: **350** mL
